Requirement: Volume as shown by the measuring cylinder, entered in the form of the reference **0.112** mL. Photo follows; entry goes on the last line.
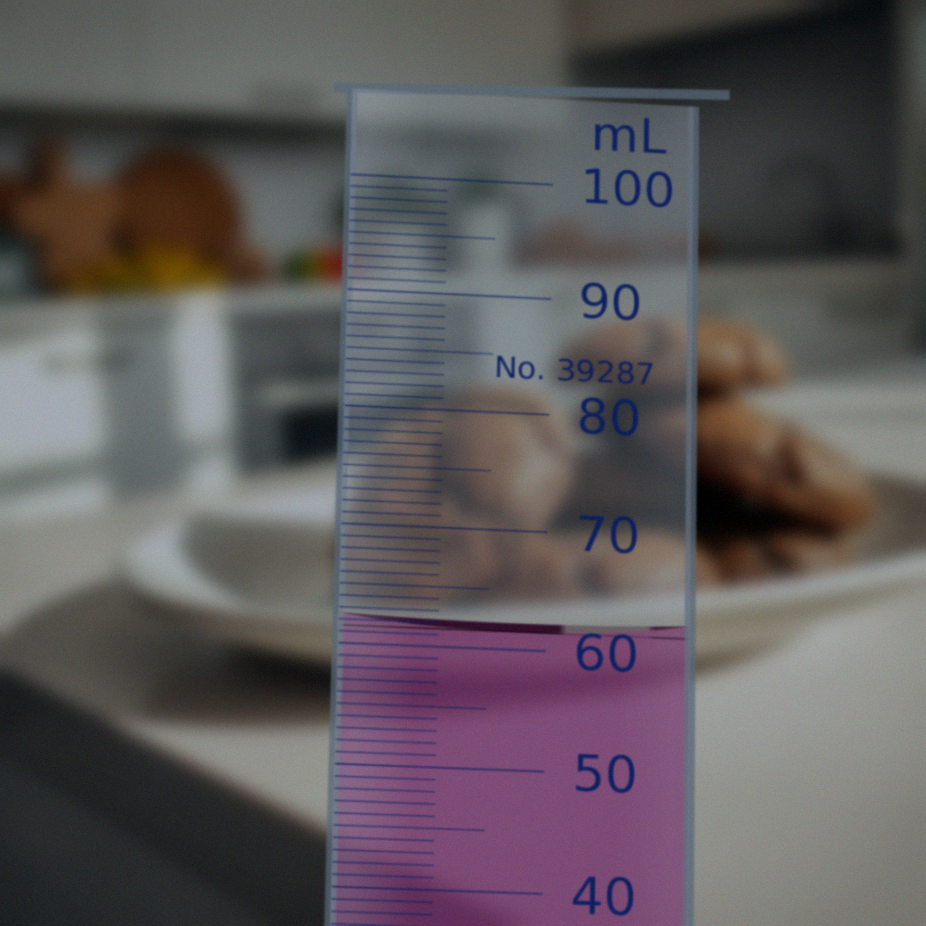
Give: **61.5** mL
